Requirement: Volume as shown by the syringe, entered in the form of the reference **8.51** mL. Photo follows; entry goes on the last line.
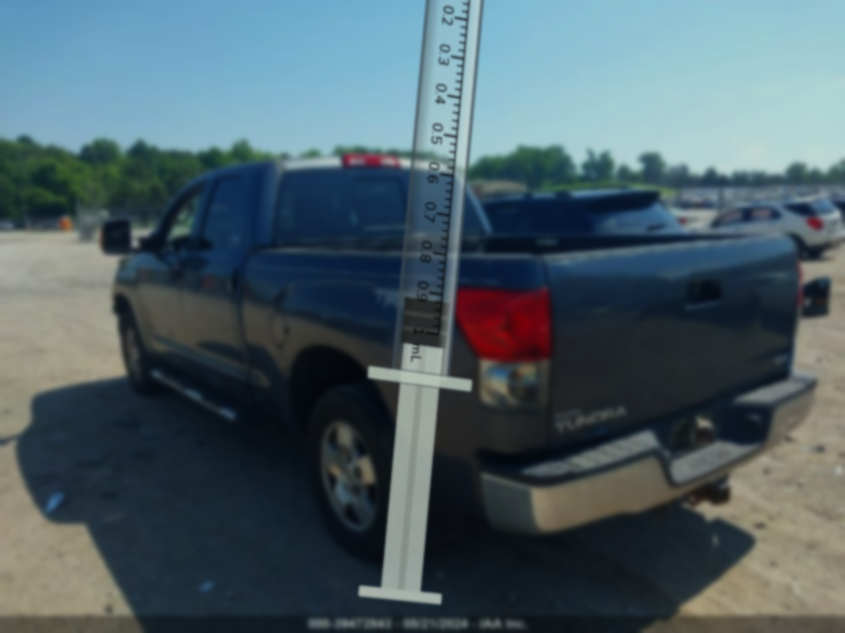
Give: **0.92** mL
